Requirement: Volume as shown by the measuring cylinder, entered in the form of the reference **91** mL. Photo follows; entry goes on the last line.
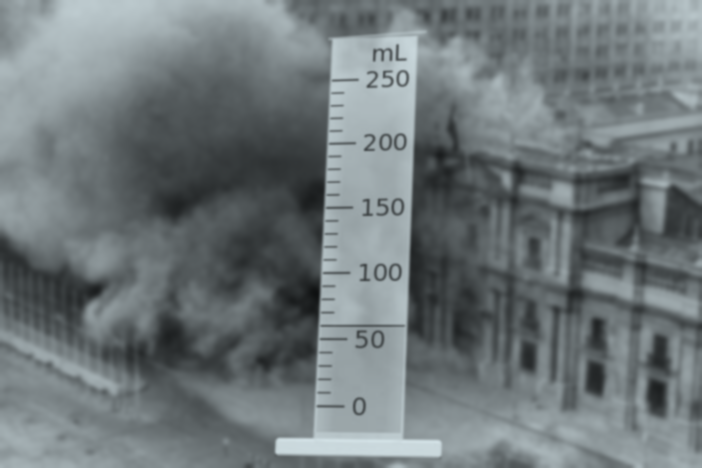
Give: **60** mL
